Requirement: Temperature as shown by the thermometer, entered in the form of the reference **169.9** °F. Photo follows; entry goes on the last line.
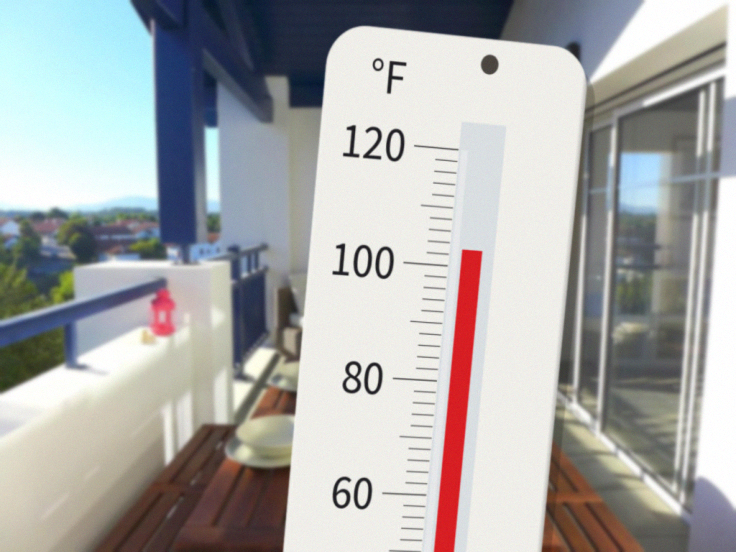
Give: **103** °F
